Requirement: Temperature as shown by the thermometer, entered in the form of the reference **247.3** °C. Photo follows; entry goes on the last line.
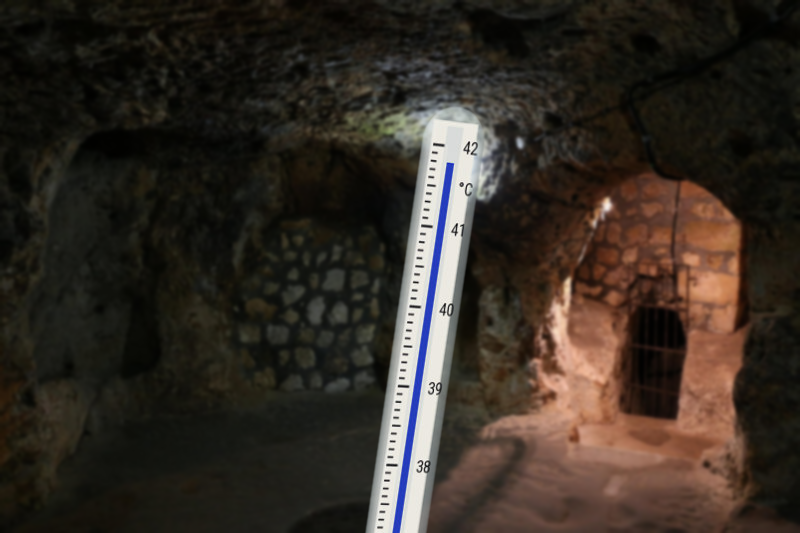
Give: **41.8** °C
